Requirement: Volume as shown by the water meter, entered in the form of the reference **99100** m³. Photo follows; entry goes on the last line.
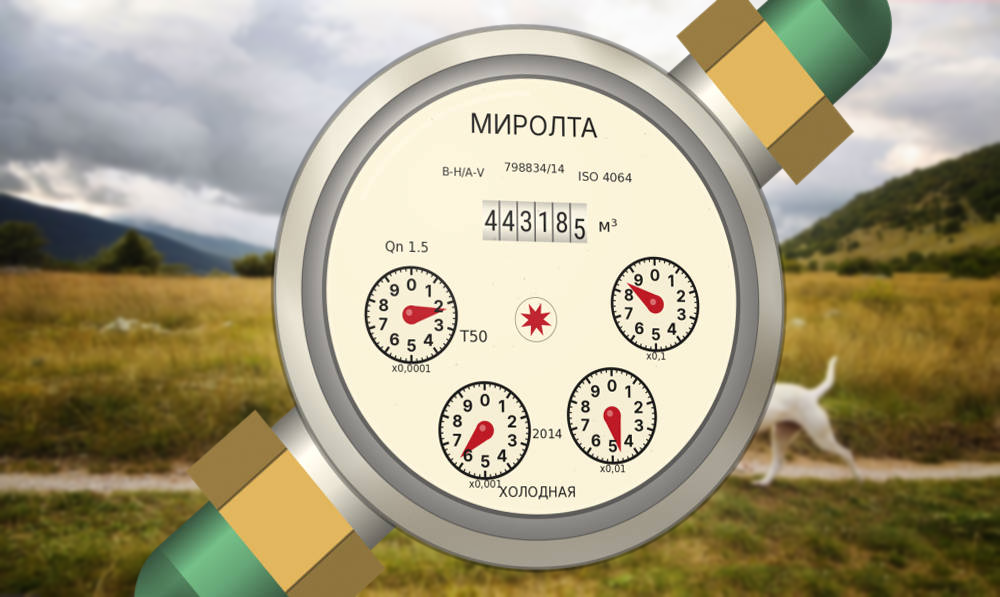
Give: **443184.8462** m³
